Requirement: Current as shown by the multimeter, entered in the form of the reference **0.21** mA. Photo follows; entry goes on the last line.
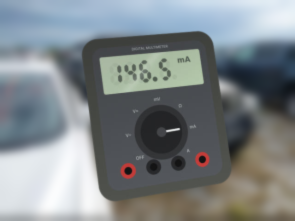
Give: **146.5** mA
